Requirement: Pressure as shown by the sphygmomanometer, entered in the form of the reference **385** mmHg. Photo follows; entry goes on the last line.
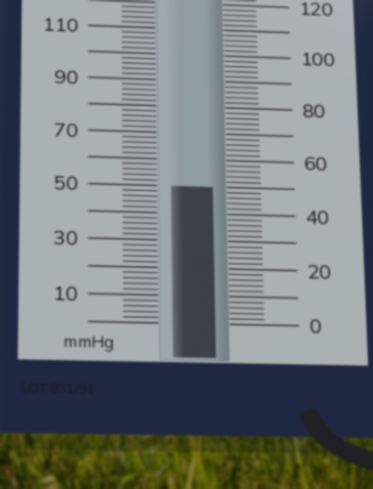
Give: **50** mmHg
